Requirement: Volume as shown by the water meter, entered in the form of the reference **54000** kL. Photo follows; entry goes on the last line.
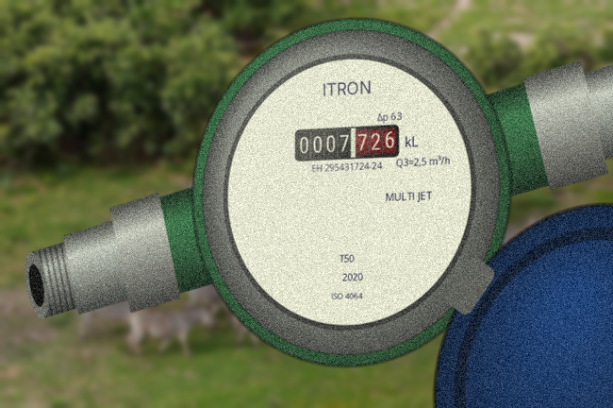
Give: **7.726** kL
